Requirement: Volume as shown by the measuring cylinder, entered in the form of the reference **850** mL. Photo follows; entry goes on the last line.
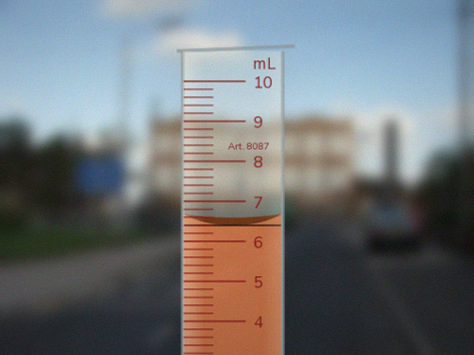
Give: **6.4** mL
